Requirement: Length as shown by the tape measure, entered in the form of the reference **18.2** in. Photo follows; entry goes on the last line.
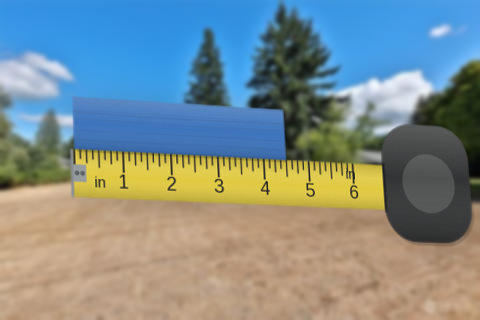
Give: **4.5** in
